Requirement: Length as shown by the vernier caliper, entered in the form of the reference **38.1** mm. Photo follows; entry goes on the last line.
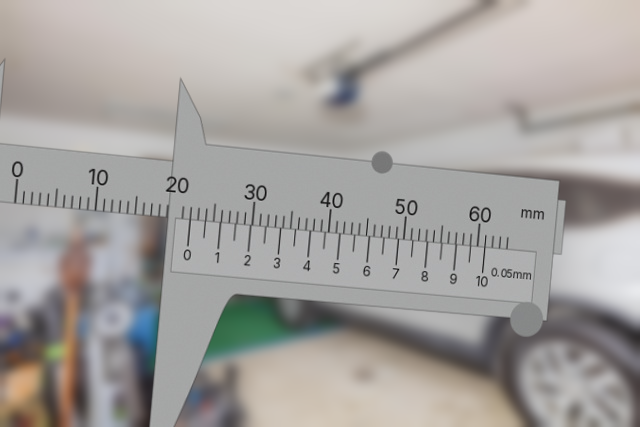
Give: **22.0** mm
